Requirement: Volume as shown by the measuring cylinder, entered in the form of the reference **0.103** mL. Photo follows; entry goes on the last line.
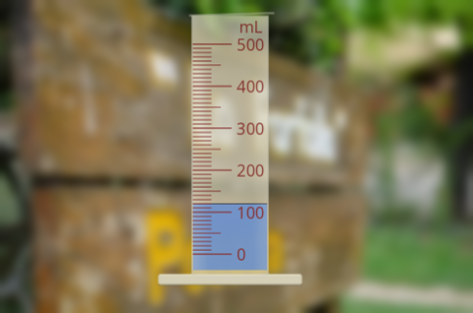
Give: **120** mL
